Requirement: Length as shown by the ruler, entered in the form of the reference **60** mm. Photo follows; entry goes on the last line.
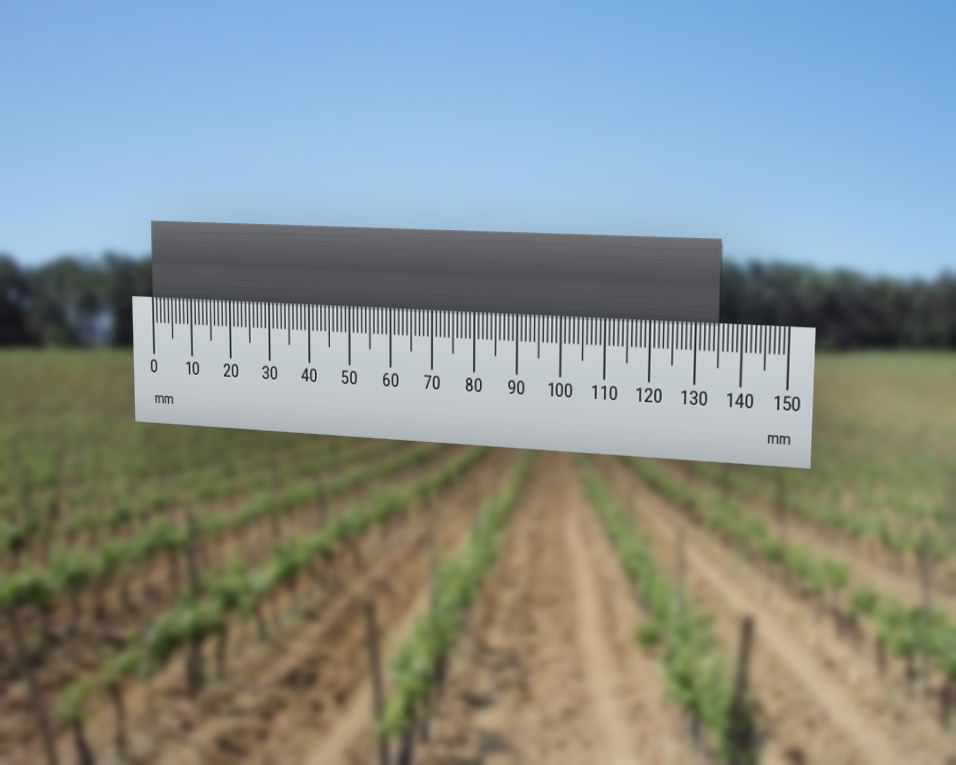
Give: **135** mm
